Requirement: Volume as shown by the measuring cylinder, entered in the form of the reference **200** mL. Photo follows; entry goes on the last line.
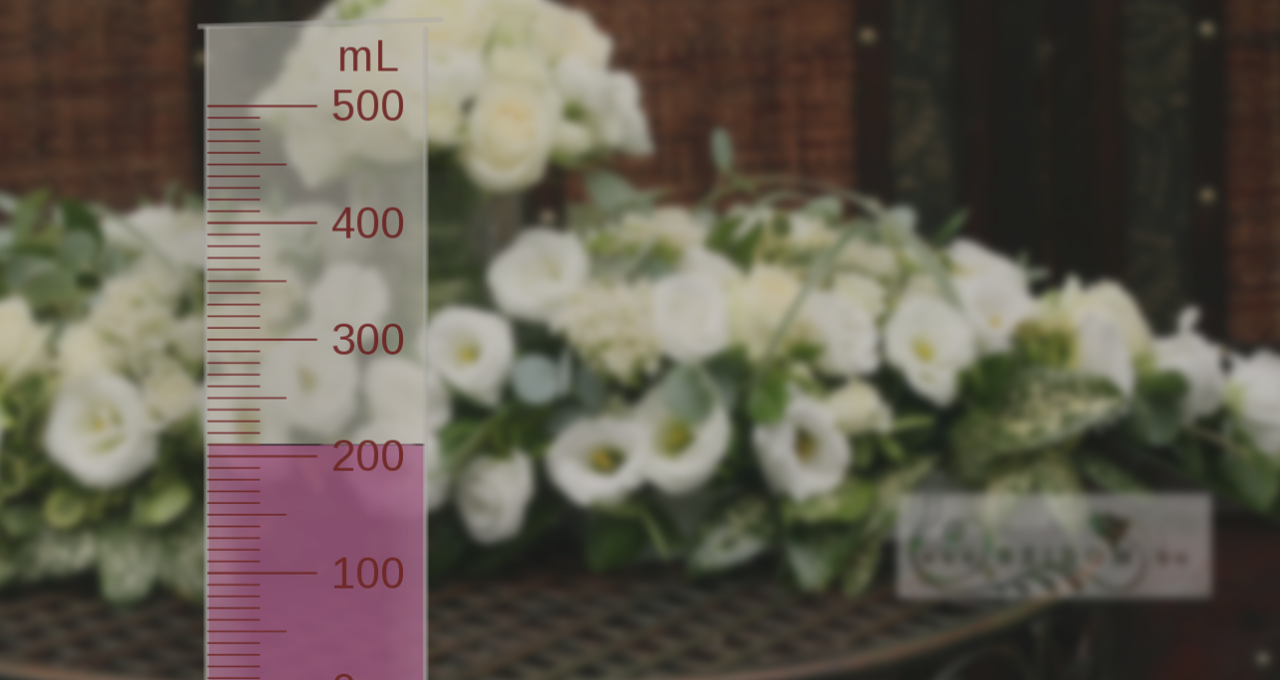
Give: **210** mL
